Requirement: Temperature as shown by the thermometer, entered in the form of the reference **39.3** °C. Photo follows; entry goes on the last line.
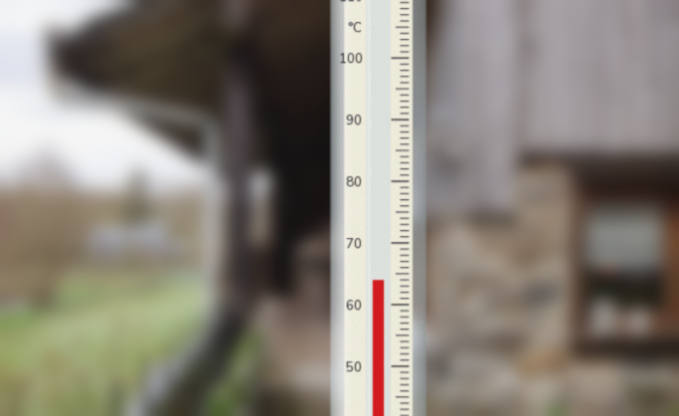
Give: **64** °C
